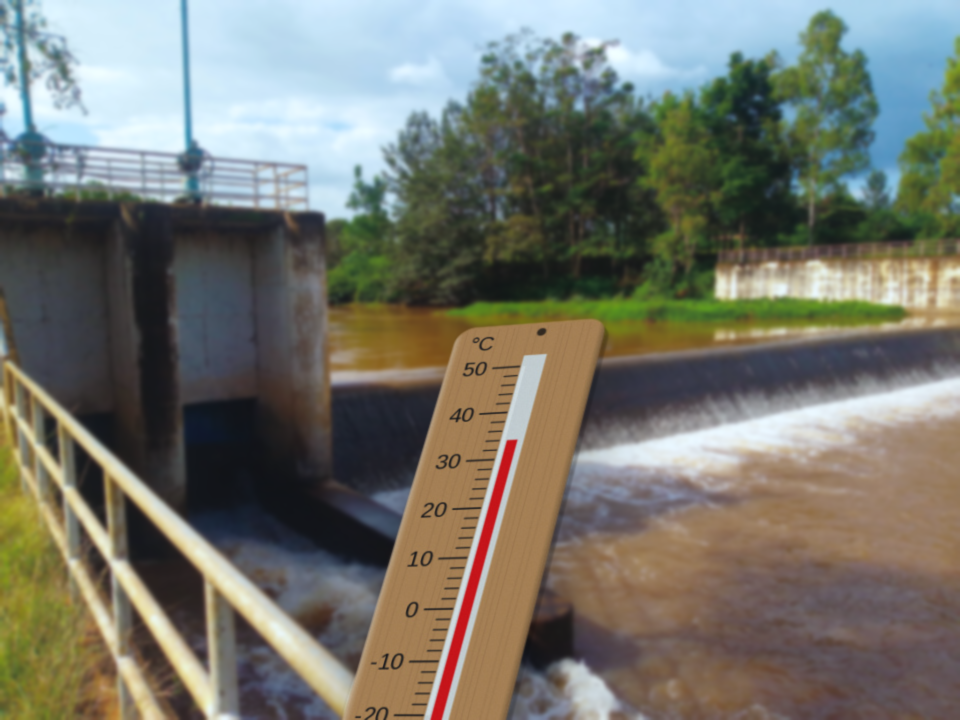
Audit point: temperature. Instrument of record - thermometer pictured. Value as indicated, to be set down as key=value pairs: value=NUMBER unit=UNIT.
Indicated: value=34 unit=°C
